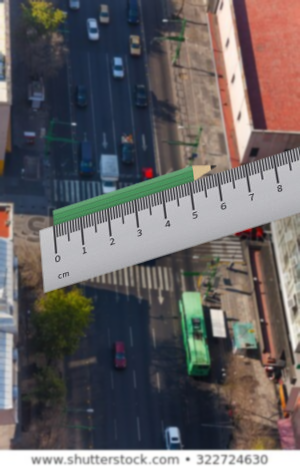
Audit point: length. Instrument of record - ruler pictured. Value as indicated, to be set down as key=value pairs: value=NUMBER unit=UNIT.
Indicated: value=6 unit=cm
